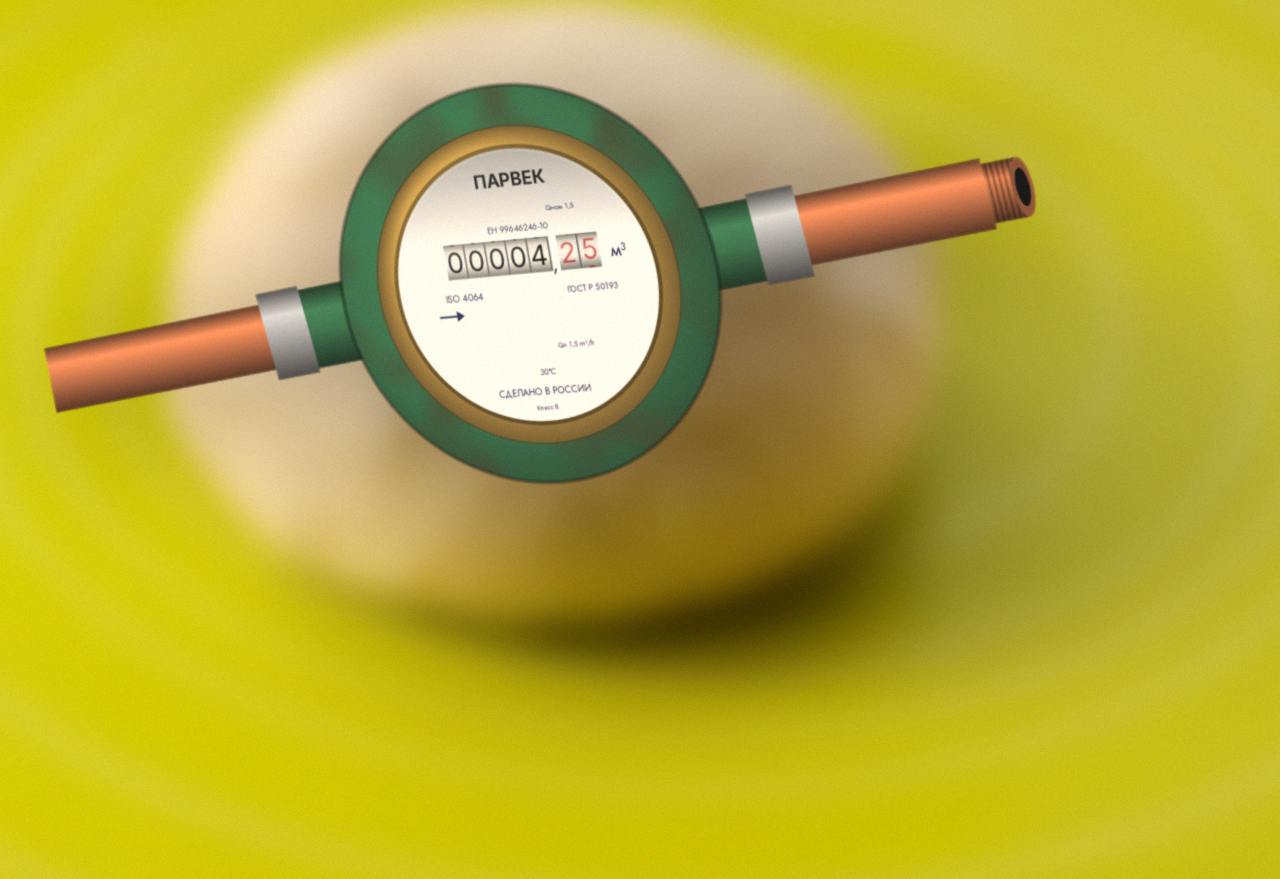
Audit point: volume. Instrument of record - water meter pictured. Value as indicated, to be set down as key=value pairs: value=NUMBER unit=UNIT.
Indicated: value=4.25 unit=m³
